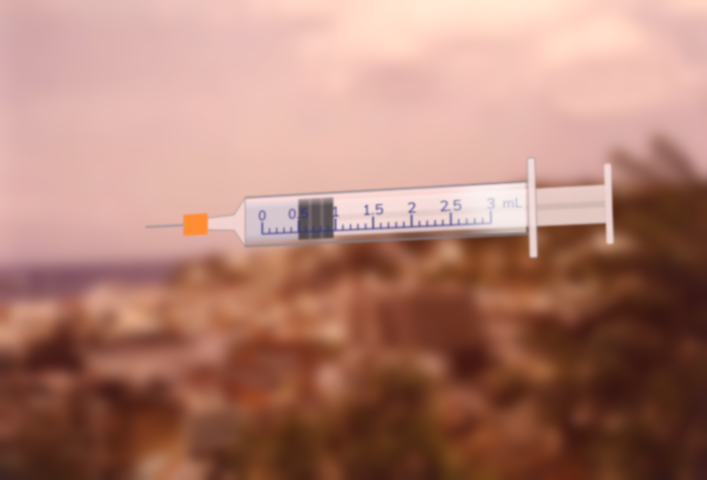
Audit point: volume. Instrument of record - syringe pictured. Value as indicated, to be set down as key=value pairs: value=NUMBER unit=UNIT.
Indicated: value=0.5 unit=mL
